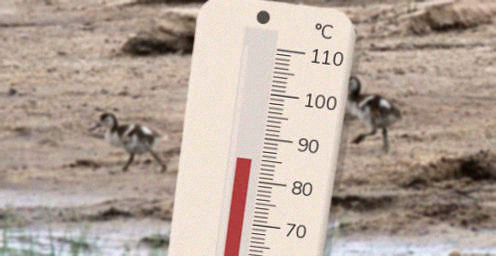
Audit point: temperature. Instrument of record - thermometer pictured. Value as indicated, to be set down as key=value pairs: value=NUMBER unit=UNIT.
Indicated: value=85 unit=°C
